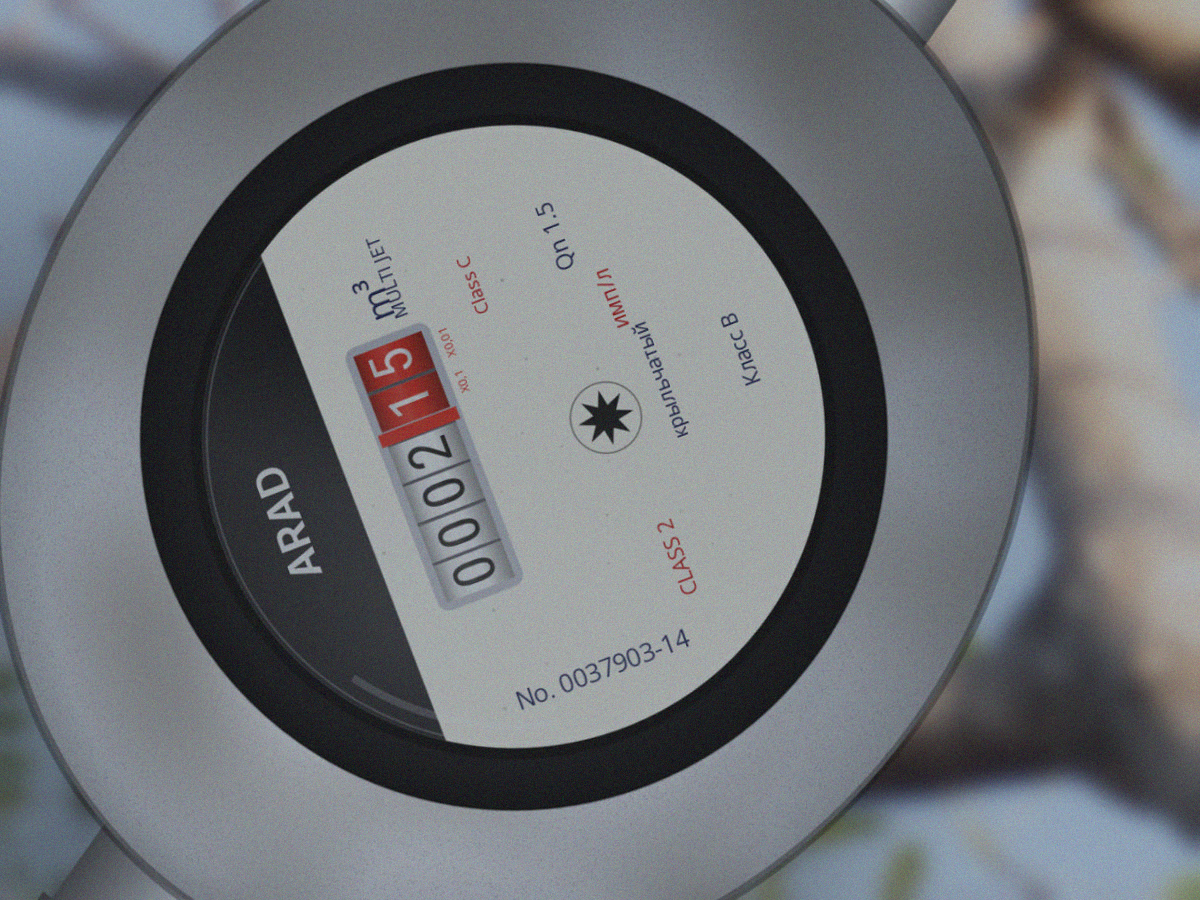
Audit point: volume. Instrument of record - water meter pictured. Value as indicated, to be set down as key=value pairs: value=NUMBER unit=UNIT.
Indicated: value=2.15 unit=m³
